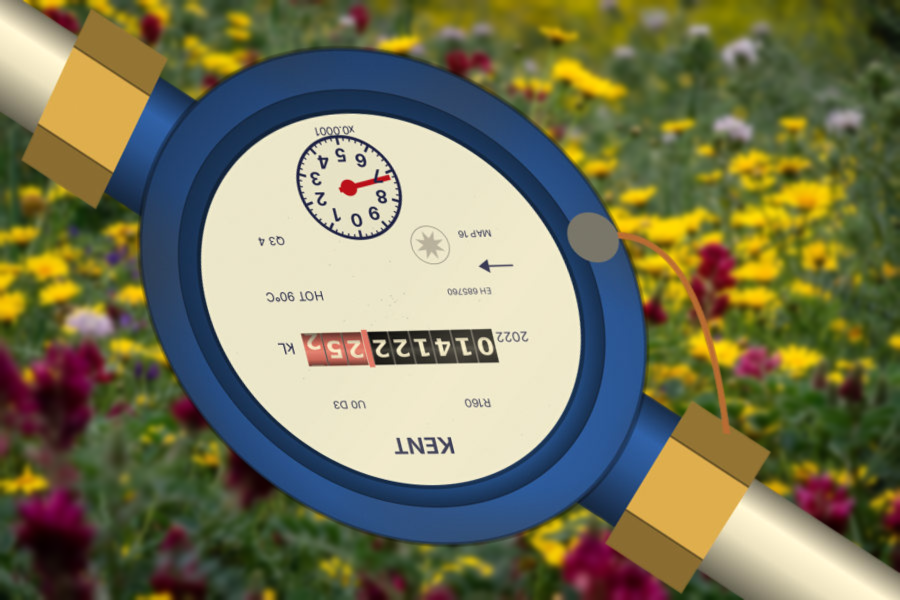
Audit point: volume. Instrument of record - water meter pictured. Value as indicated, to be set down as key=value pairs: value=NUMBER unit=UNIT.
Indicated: value=14122.2517 unit=kL
